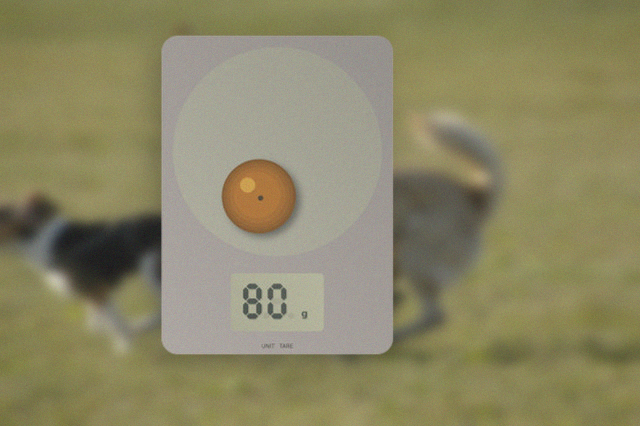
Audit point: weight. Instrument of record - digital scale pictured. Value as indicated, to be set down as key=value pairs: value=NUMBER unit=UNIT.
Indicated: value=80 unit=g
